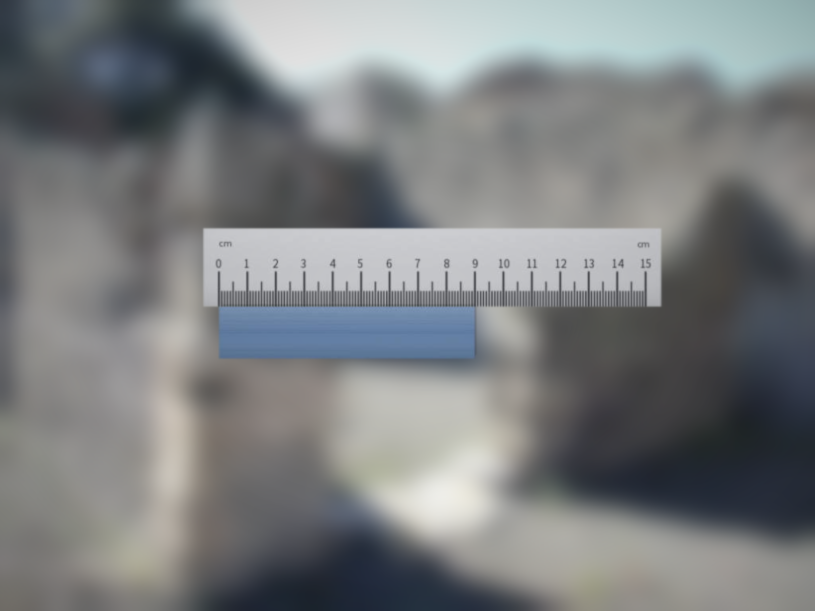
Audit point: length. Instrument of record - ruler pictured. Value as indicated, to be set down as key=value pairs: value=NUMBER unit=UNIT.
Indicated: value=9 unit=cm
